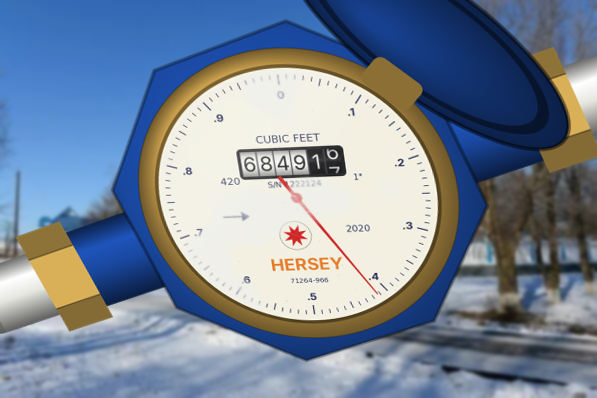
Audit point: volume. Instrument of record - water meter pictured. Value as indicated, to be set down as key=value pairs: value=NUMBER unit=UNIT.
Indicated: value=684916.41 unit=ft³
